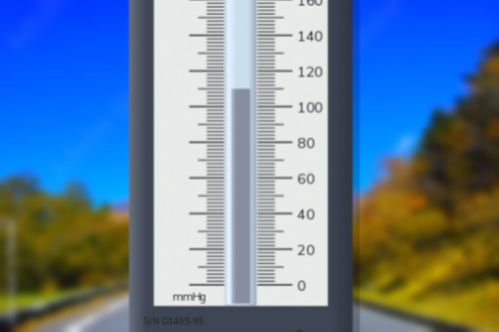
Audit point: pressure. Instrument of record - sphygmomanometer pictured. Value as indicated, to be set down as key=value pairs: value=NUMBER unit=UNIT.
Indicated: value=110 unit=mmHg
